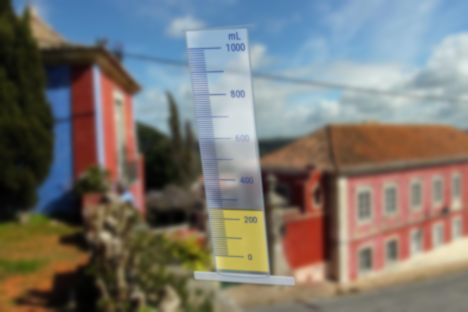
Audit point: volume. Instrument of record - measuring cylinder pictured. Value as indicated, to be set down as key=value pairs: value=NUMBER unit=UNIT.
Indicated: value=250 unit=mL
